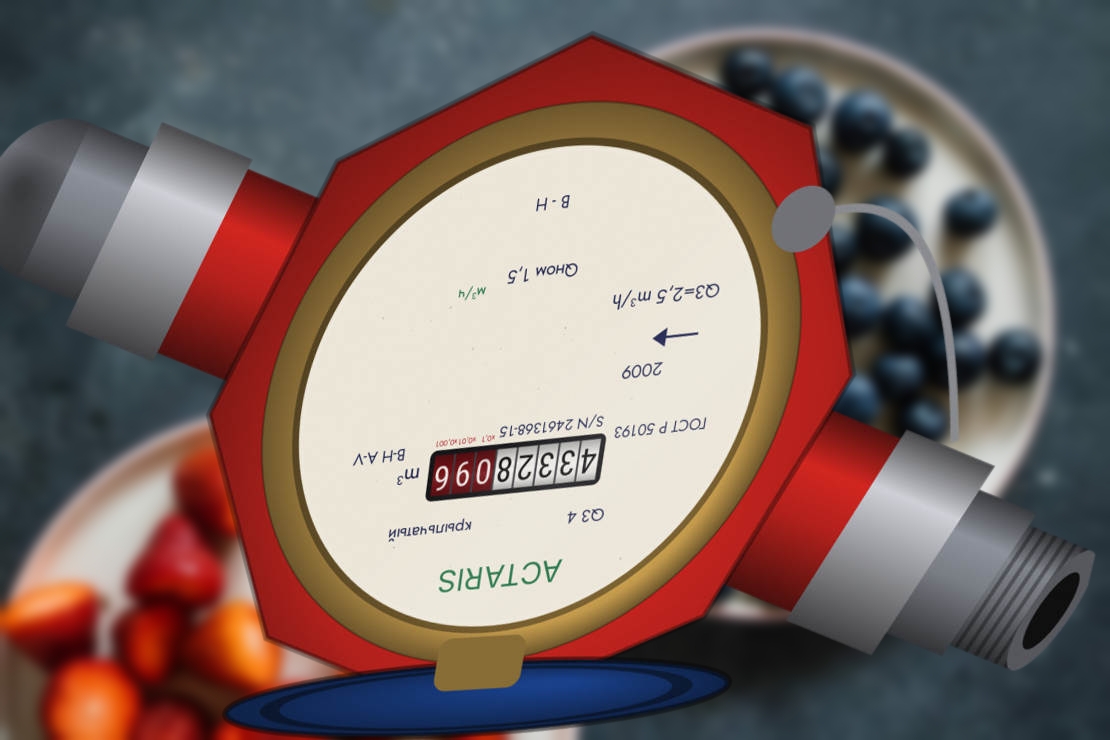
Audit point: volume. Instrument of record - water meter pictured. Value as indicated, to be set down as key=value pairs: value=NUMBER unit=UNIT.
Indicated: value=43328.096 unit=m³
